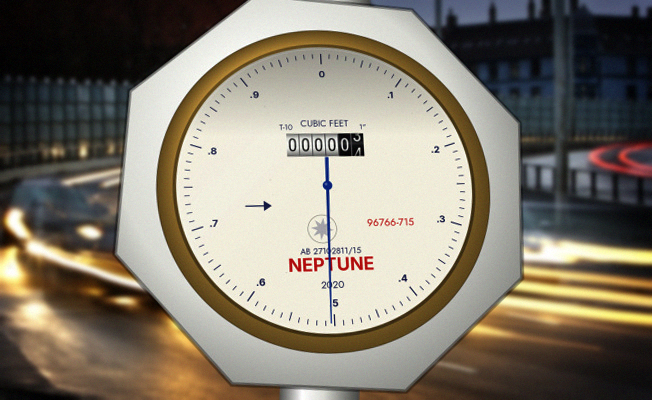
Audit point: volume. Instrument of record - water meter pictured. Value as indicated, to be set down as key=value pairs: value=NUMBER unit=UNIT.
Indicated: value=3.50 unit=ft³
